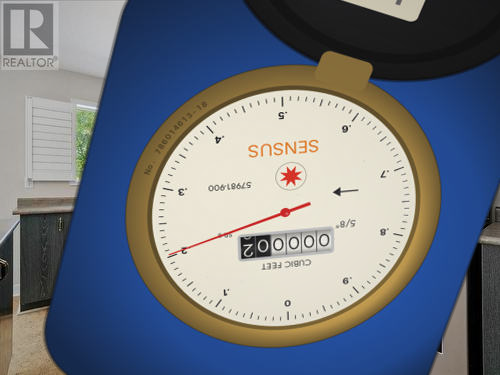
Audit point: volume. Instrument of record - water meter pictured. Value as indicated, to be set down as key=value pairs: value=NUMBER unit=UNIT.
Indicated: value=2.20 unit=ft³
